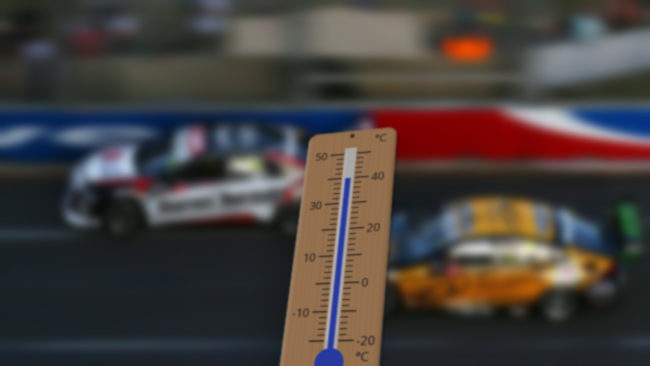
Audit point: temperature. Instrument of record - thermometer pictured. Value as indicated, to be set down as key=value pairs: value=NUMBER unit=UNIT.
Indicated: value=40 unit=°C
